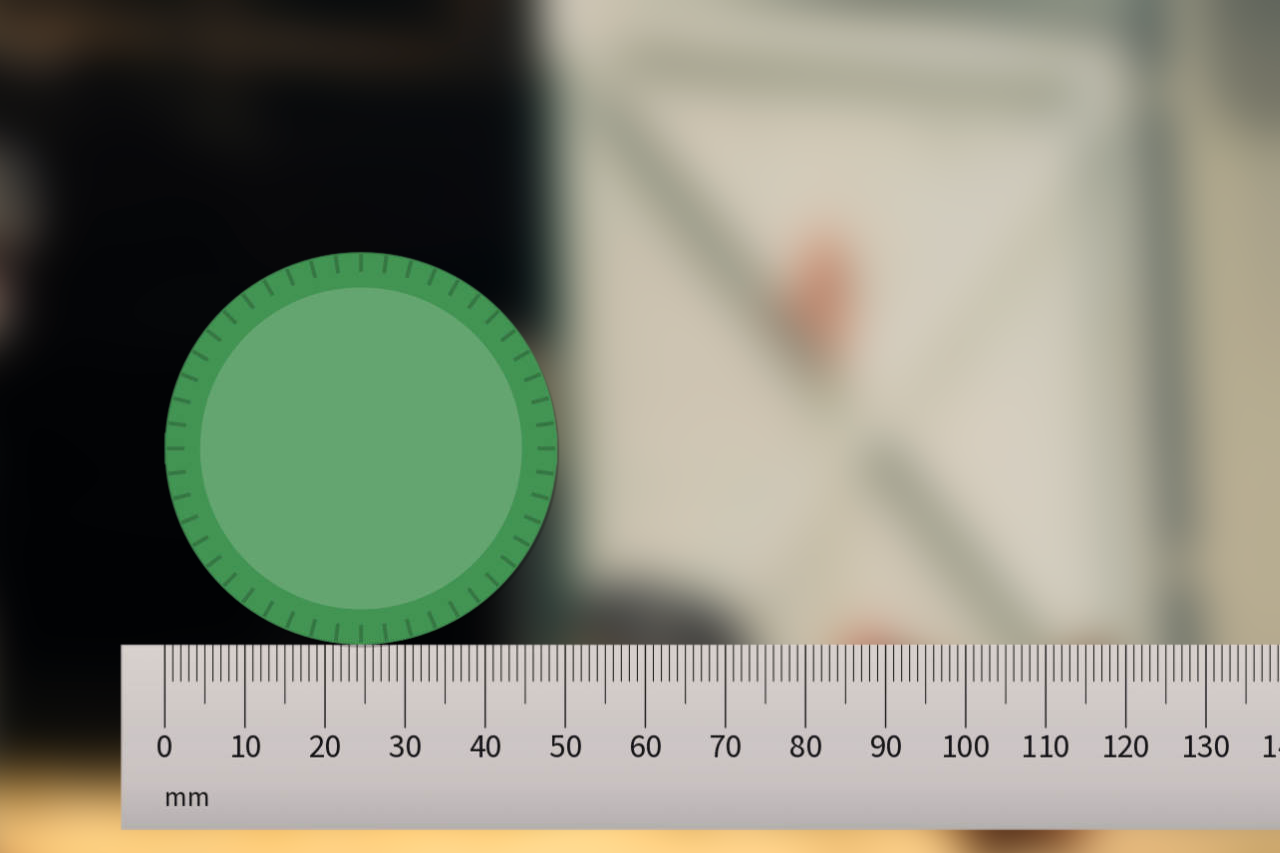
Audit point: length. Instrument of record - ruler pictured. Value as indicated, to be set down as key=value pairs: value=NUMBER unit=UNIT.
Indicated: value=49 unit=mm
